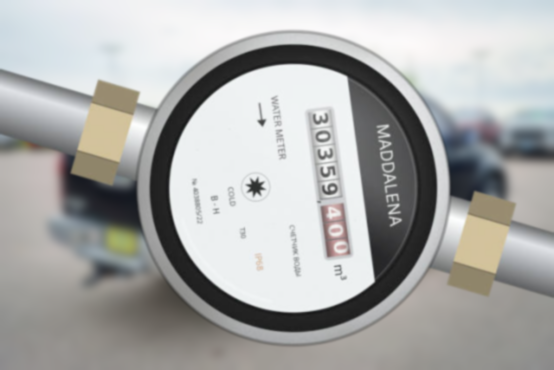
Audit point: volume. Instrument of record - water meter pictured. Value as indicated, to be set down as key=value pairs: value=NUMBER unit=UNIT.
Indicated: value=30359.400 unit=m³
